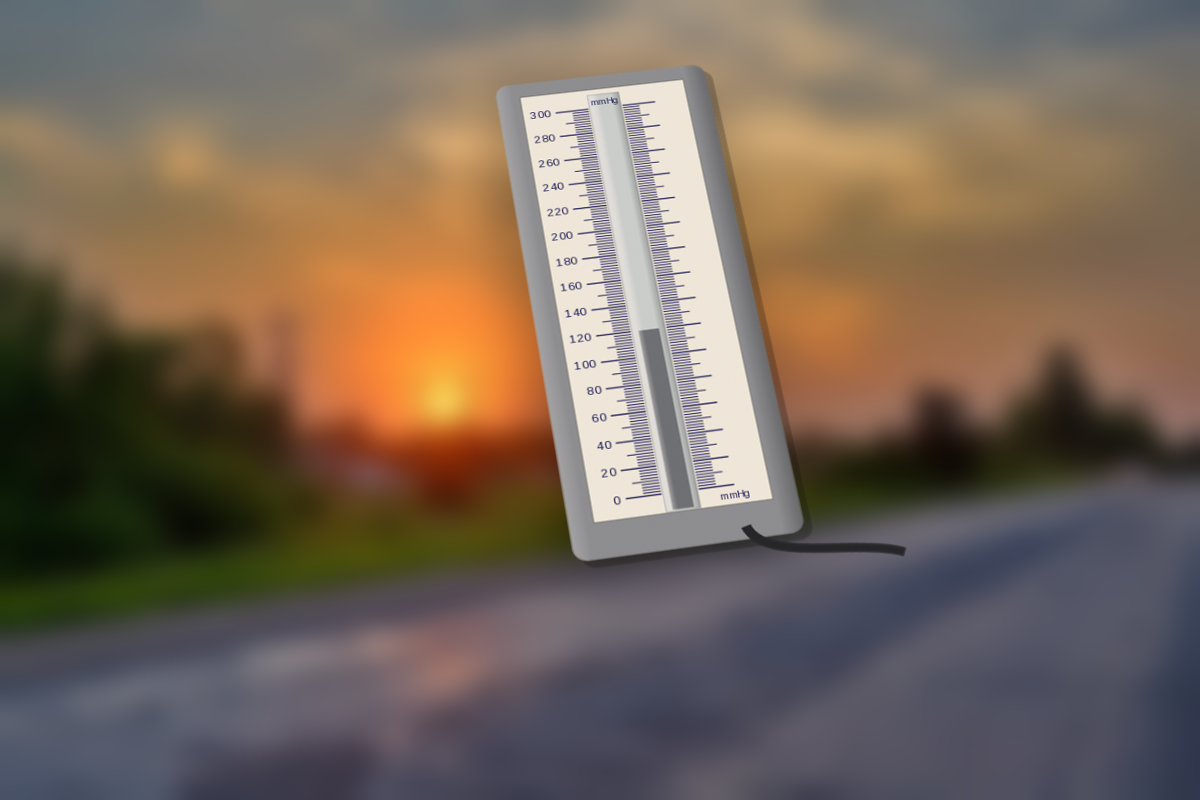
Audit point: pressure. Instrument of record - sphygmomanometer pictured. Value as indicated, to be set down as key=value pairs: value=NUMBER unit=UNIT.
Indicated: value=120 unit=mmHg
